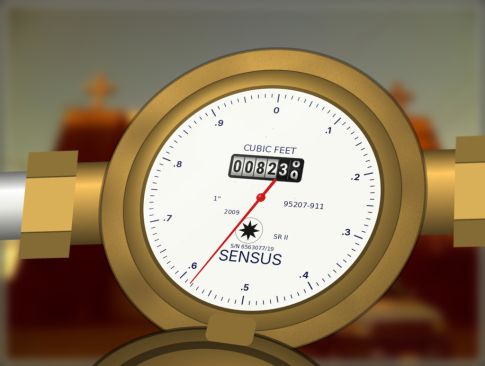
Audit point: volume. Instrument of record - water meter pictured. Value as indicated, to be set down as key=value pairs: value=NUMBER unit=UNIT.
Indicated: value=8238.58 unit=ft³
